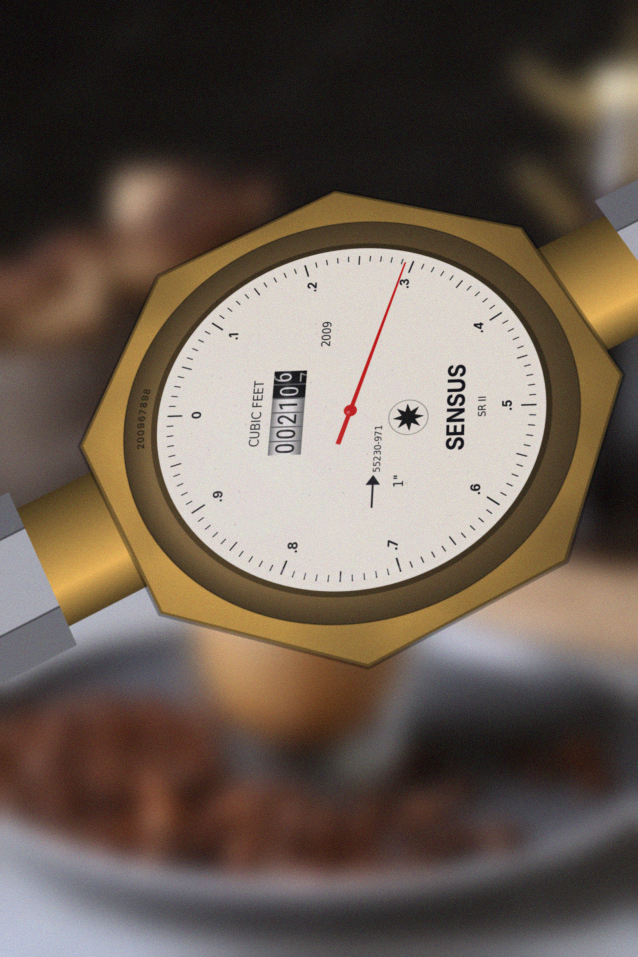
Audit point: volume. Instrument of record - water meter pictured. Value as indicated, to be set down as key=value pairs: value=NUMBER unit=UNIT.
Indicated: value=2106.29 unit=ft³
